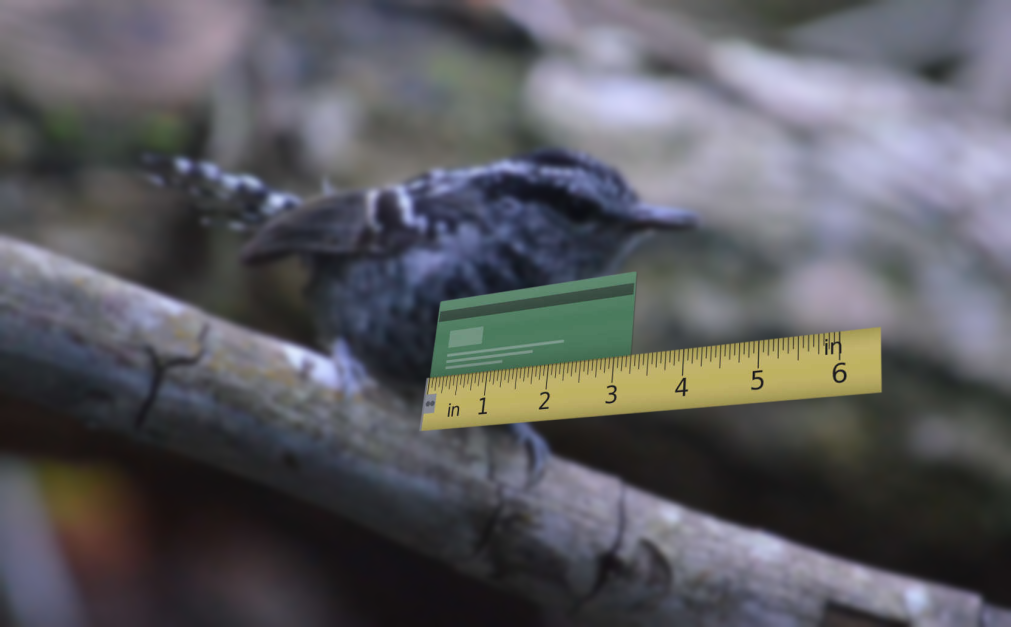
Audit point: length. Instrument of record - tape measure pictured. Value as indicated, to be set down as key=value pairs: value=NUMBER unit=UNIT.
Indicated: value=3.25 unit=in
